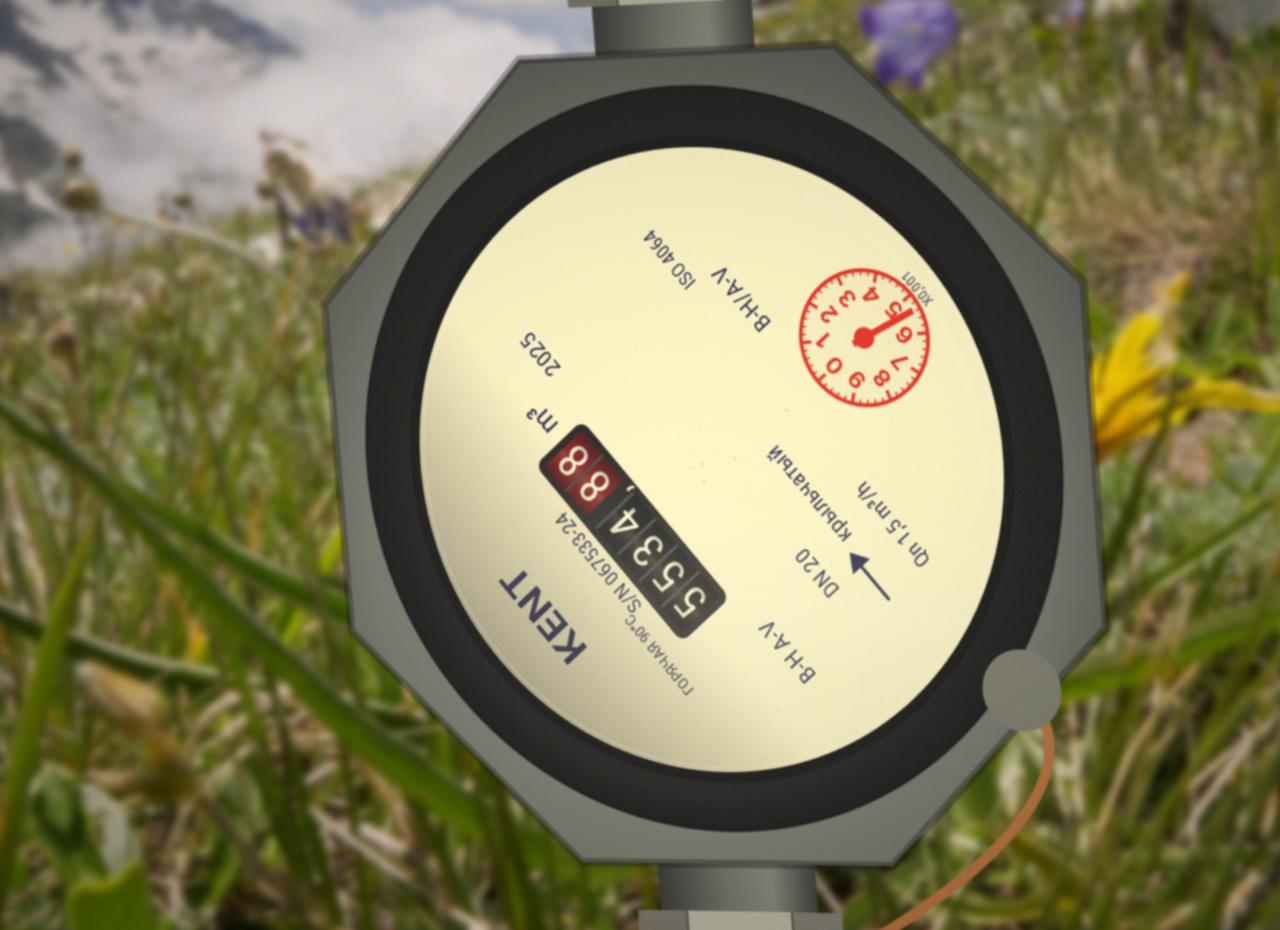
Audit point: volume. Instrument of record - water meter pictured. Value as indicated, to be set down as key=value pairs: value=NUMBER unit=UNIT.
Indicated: value=5534.885 unit=m³
